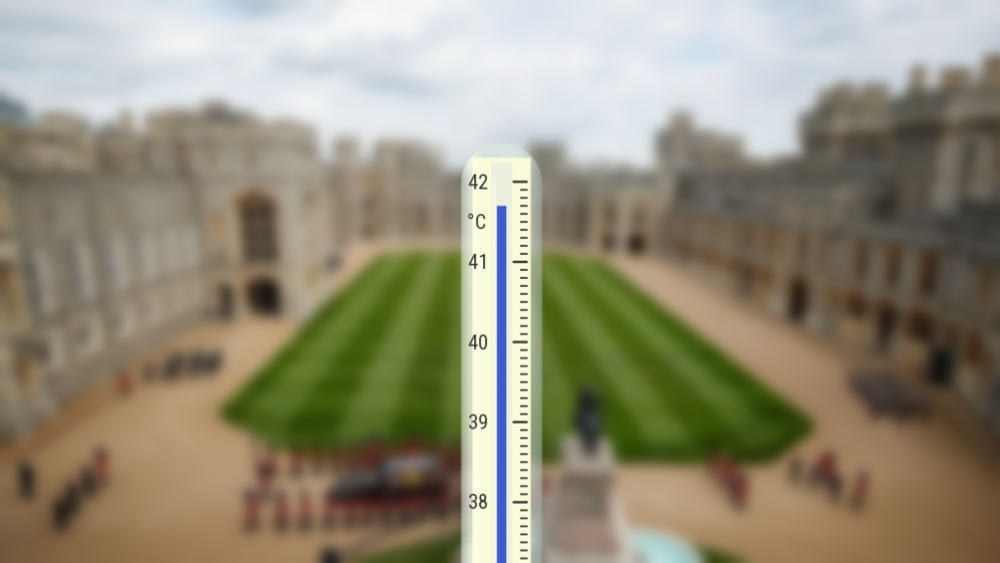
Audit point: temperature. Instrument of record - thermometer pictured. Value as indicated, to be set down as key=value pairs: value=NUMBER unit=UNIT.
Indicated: value=41.7 unit=°C
